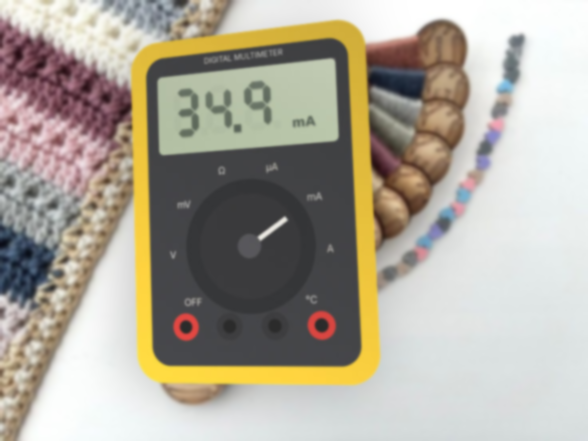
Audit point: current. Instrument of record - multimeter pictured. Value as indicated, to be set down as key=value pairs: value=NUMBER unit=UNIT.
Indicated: value=34.9 unit=mA
